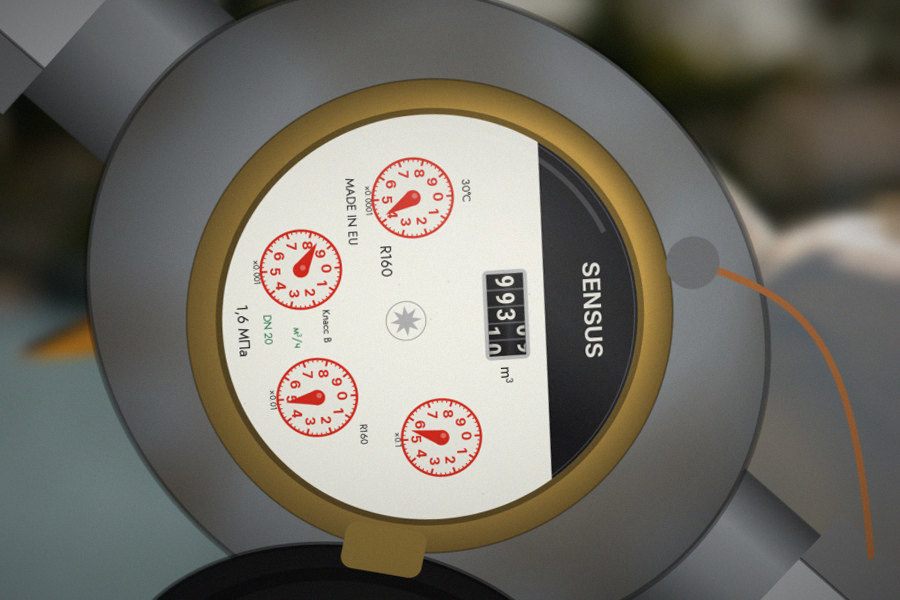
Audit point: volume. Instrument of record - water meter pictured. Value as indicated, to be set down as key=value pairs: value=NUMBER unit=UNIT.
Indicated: value=99309.5484 unit=m³
